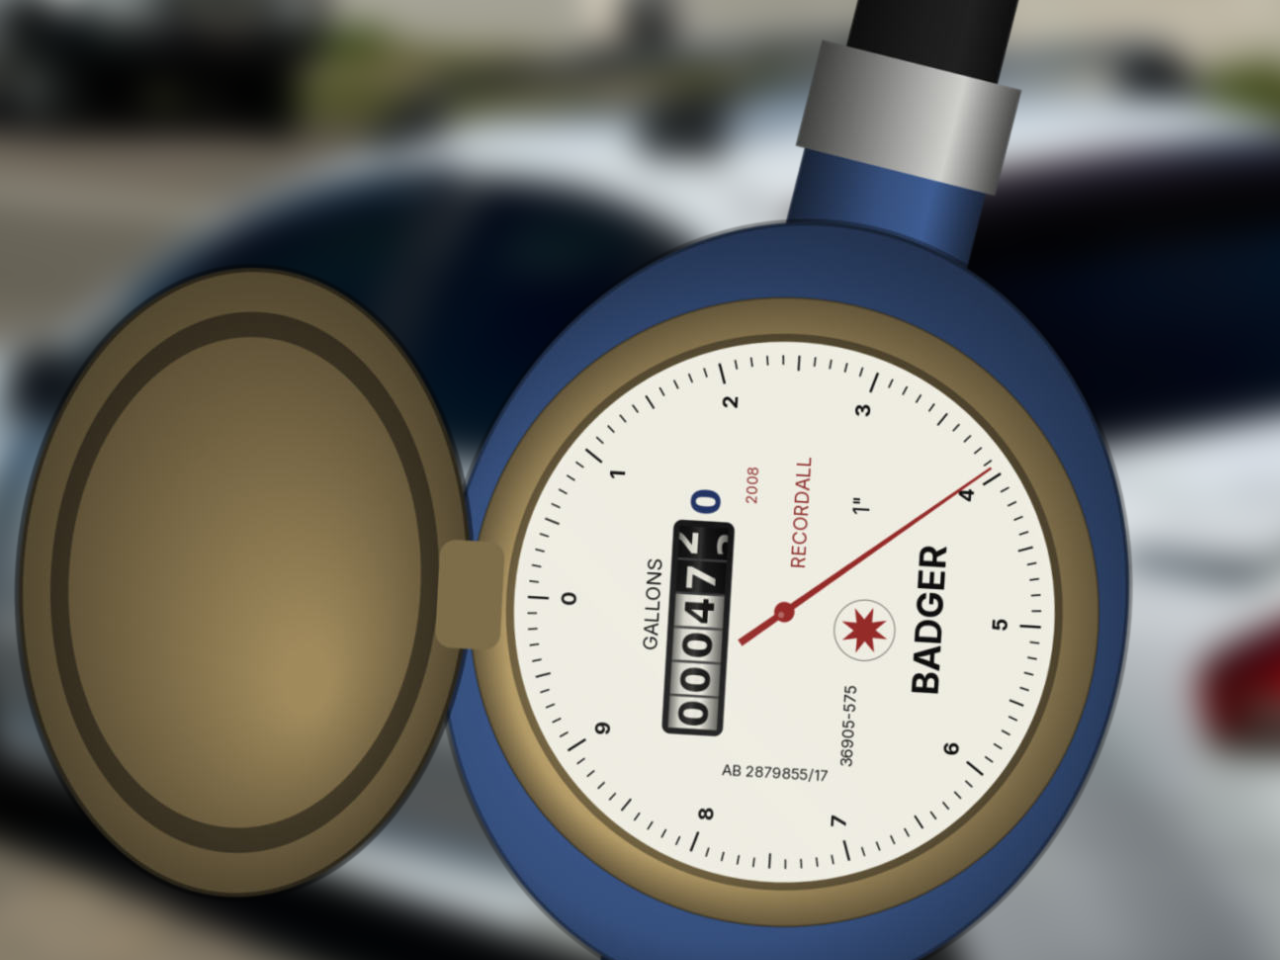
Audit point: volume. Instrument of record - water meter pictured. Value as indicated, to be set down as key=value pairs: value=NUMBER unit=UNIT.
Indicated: value=4723.9 unit=gal
